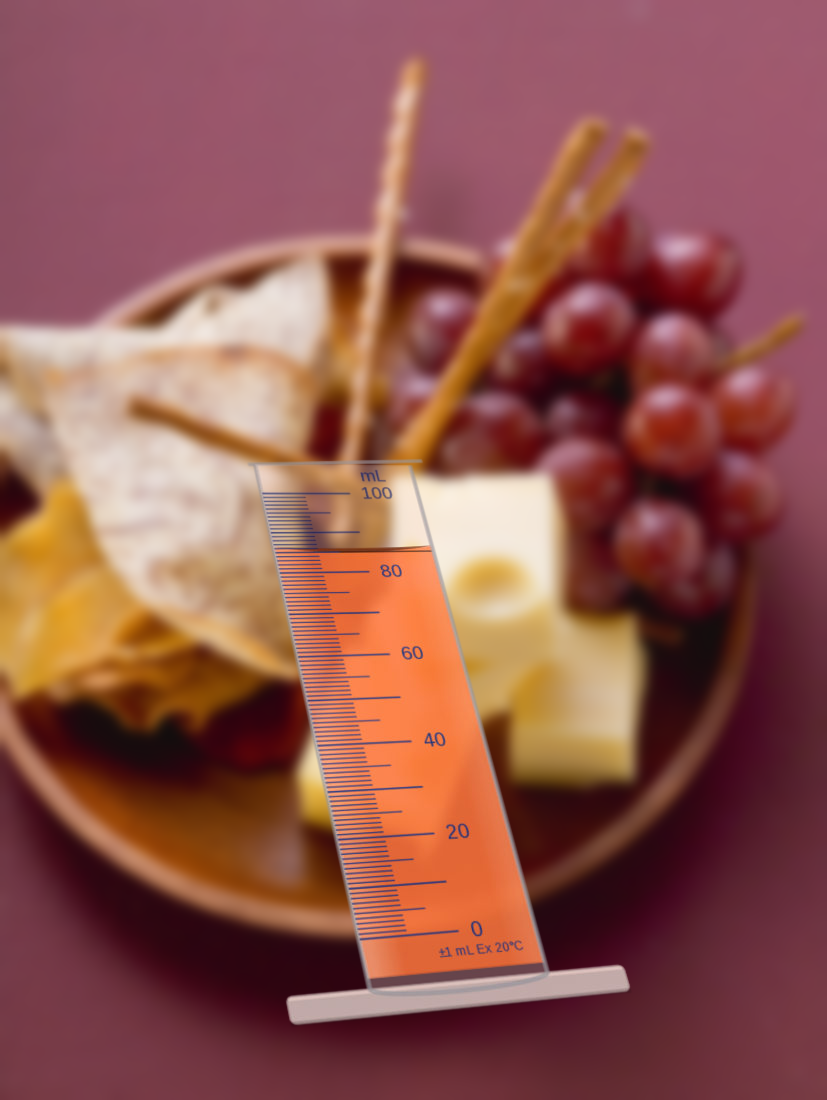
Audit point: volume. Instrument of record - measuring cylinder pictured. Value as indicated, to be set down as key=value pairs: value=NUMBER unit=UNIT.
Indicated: value=85 unit=mL
